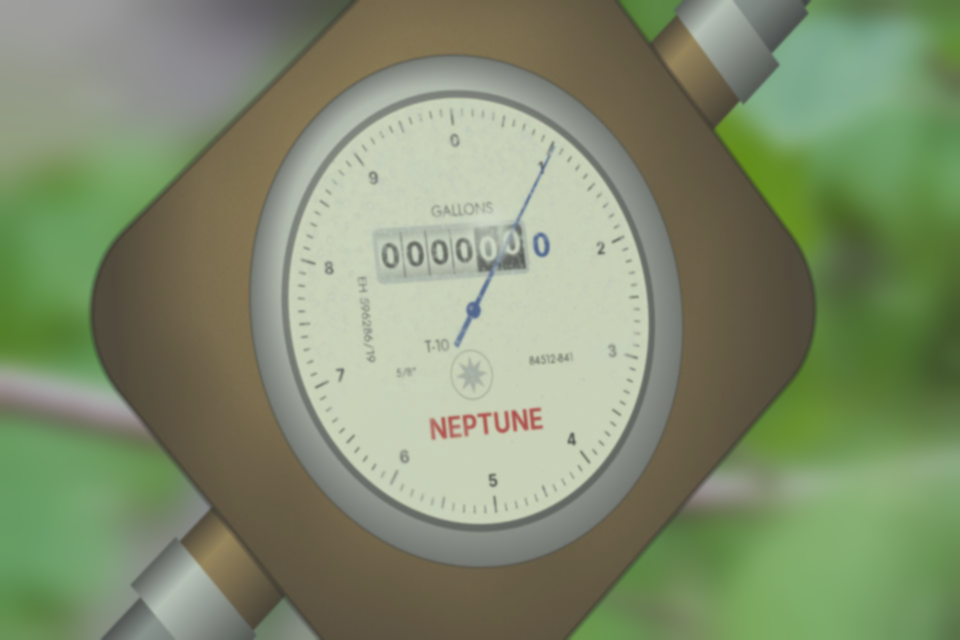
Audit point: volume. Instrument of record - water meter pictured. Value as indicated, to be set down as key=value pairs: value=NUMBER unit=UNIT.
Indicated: value=1.0 unit=gal
